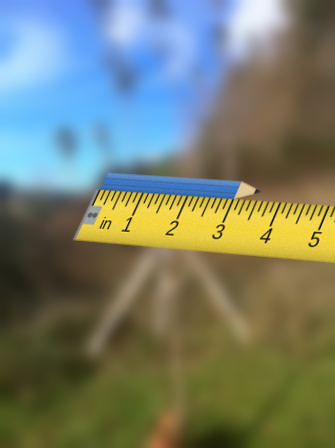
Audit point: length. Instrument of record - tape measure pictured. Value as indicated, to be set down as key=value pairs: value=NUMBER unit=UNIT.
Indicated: value=3.5 unit=in
